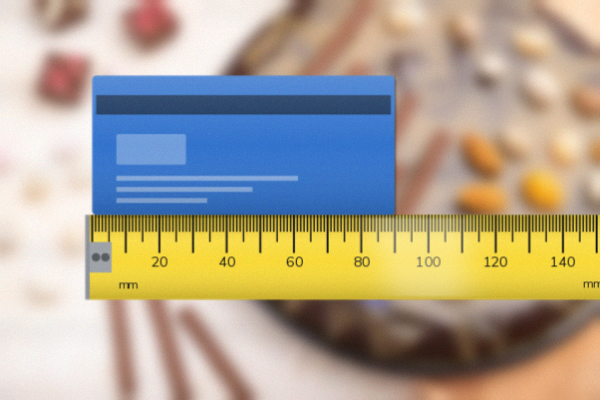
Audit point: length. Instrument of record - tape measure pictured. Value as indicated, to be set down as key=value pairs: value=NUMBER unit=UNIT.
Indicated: value=90 unit=mm
